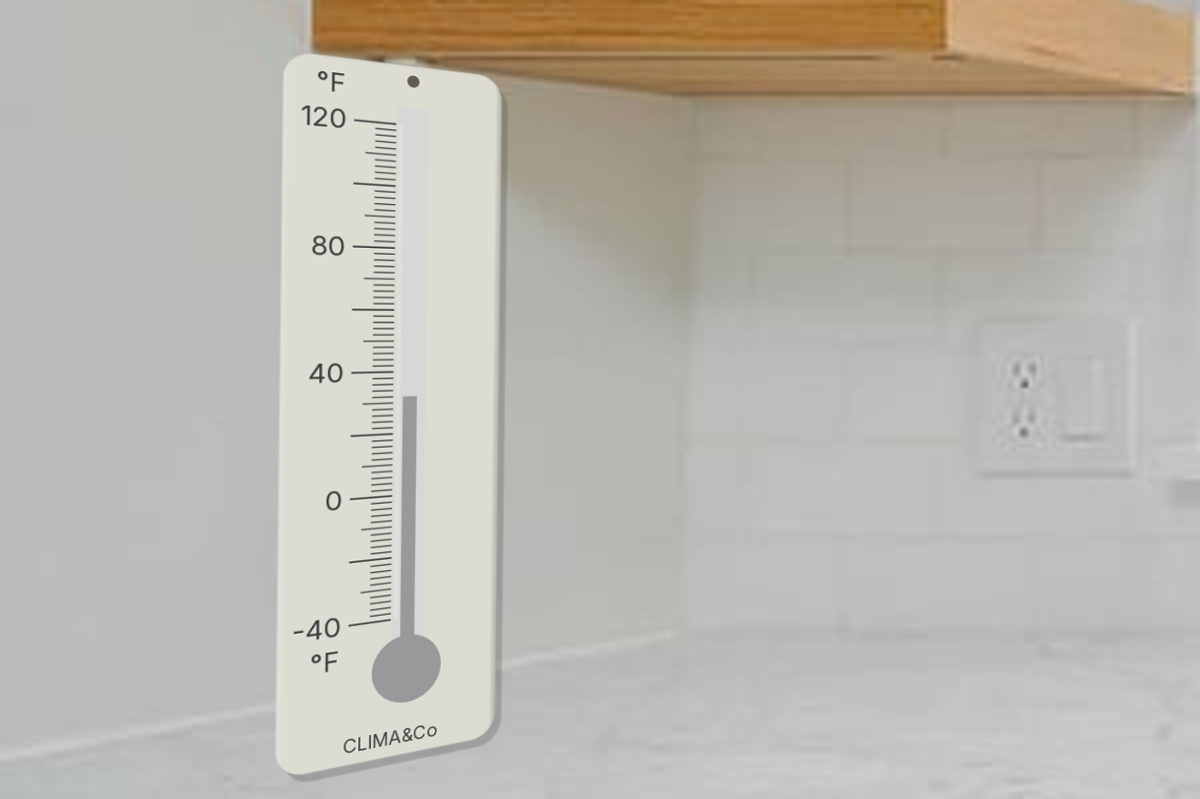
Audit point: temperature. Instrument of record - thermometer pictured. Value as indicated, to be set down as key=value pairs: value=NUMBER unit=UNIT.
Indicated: value=32 unit=°F
